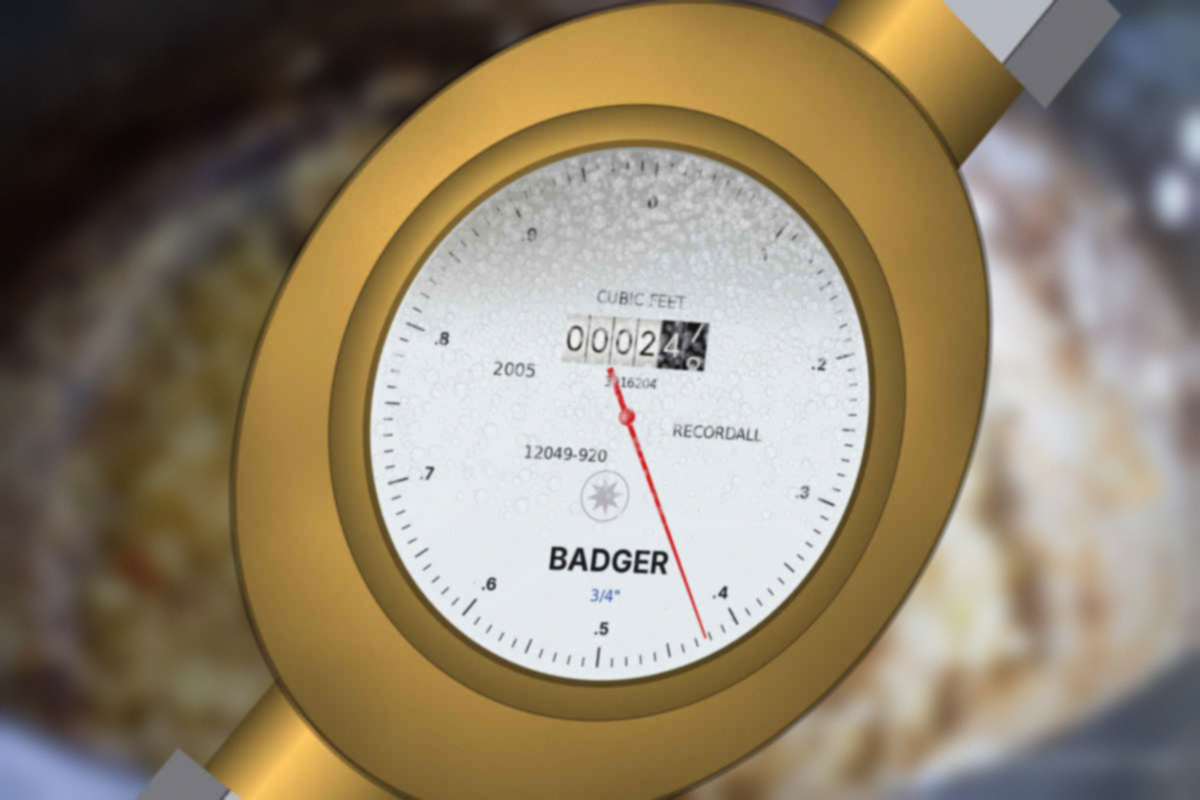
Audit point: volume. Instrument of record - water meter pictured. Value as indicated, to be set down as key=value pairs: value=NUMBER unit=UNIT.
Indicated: value=247.42 unit=ft³
